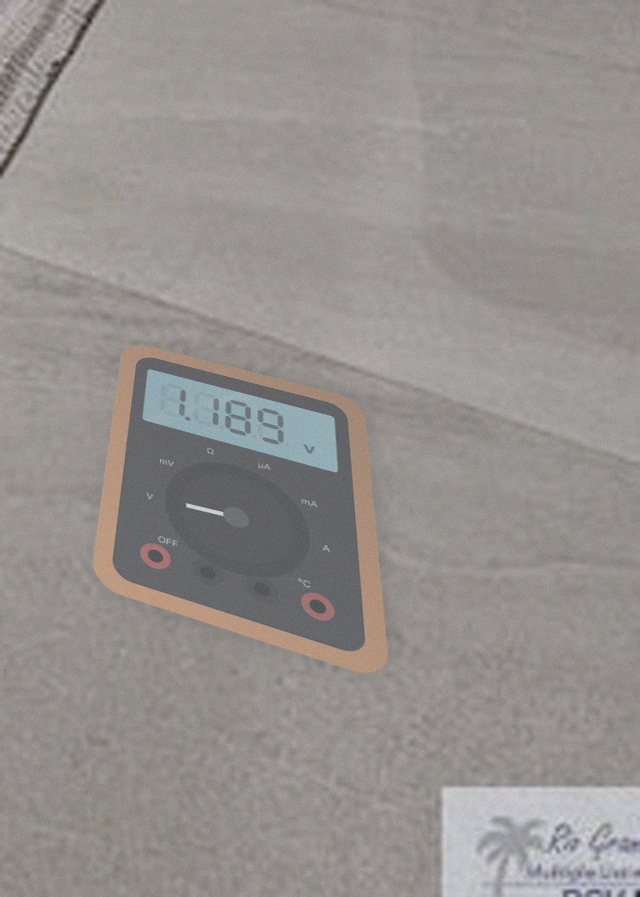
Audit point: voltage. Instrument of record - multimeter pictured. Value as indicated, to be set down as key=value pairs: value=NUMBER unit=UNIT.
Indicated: value=1.189 unit=V
